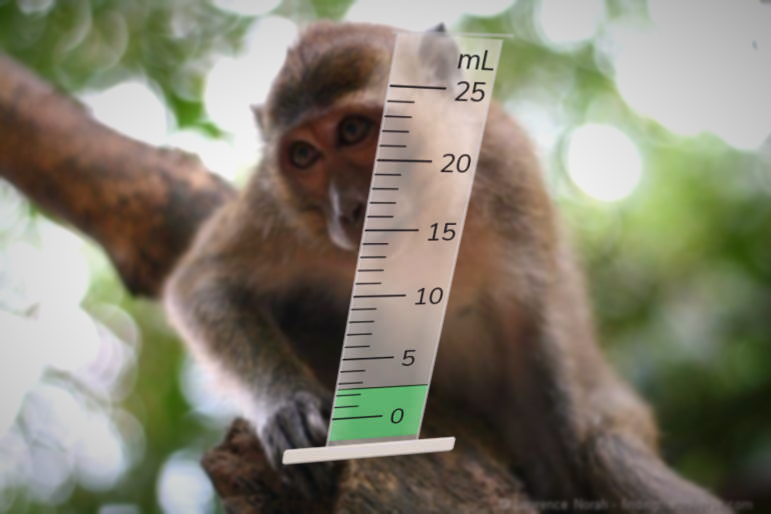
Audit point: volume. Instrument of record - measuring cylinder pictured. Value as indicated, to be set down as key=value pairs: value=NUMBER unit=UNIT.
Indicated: value=2.5 unit=mL
